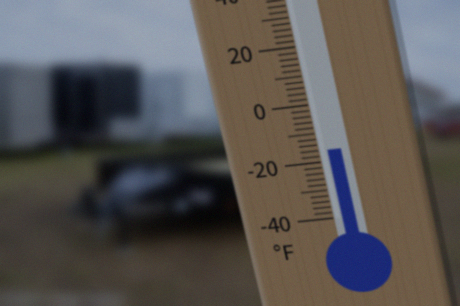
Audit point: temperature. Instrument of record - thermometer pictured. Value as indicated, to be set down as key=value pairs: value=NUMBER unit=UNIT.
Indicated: value=-16 unit=°F
